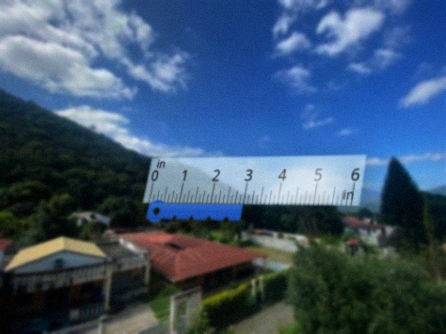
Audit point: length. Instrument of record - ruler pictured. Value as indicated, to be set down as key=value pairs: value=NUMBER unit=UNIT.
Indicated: value=3 unit=in
